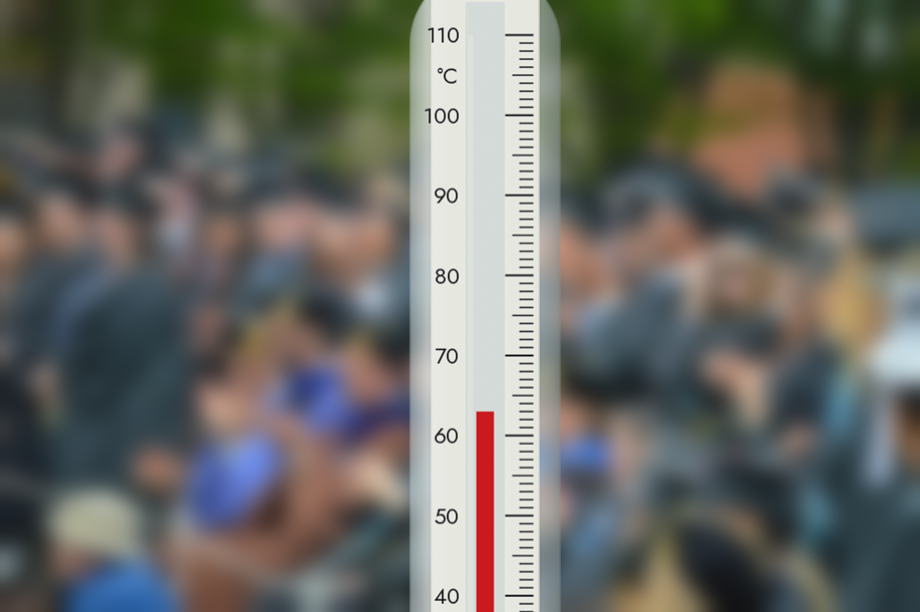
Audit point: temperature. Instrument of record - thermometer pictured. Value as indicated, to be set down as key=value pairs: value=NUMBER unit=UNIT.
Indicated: value=63 unit=°C
